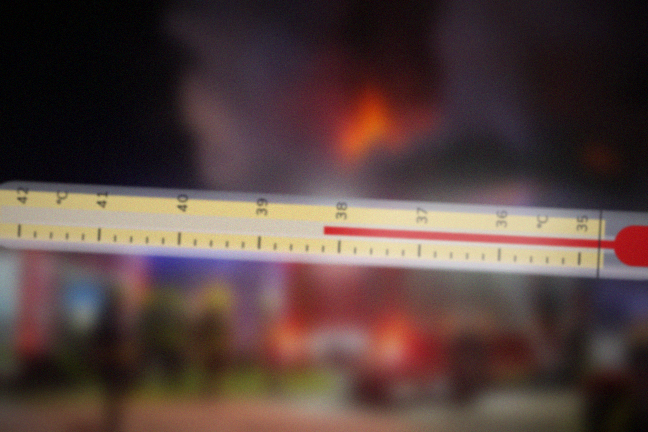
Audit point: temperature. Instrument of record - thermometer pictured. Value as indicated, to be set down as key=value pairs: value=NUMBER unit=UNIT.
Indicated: value=38.2 unit=°C
